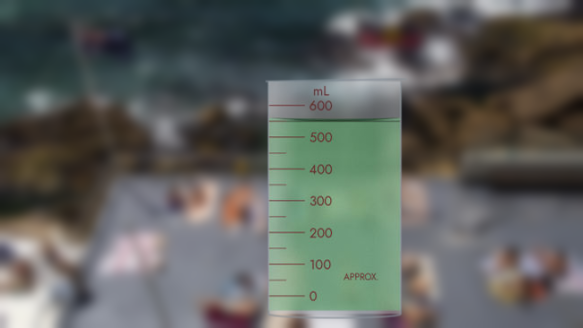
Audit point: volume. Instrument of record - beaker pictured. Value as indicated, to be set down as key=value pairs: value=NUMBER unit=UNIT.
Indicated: value=550 unit=mL
